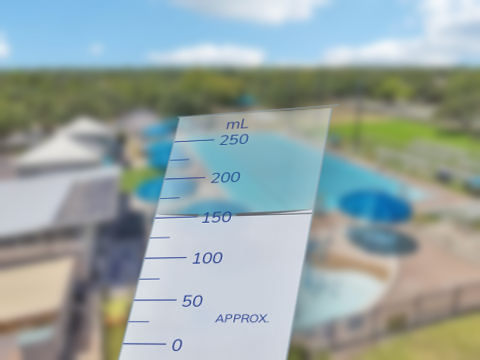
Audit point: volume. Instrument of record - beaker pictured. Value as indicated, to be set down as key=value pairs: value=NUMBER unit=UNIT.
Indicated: value=150 unit=mL
